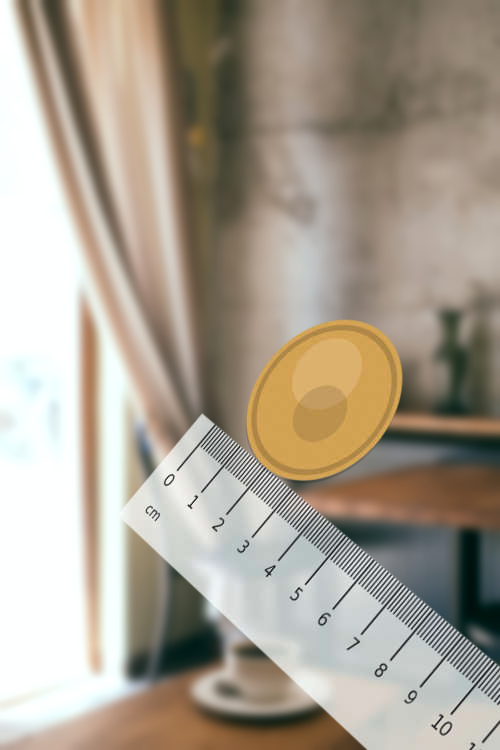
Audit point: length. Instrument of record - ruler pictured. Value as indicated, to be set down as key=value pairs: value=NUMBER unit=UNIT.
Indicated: value=4 unit=cm
